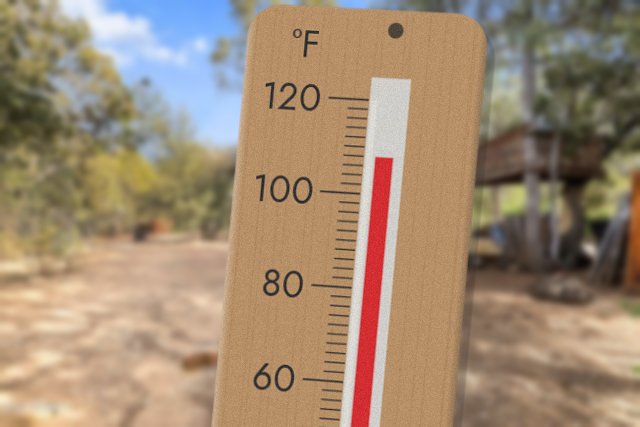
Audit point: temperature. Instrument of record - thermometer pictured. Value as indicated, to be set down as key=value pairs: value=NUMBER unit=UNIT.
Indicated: value=108 unit=°F
